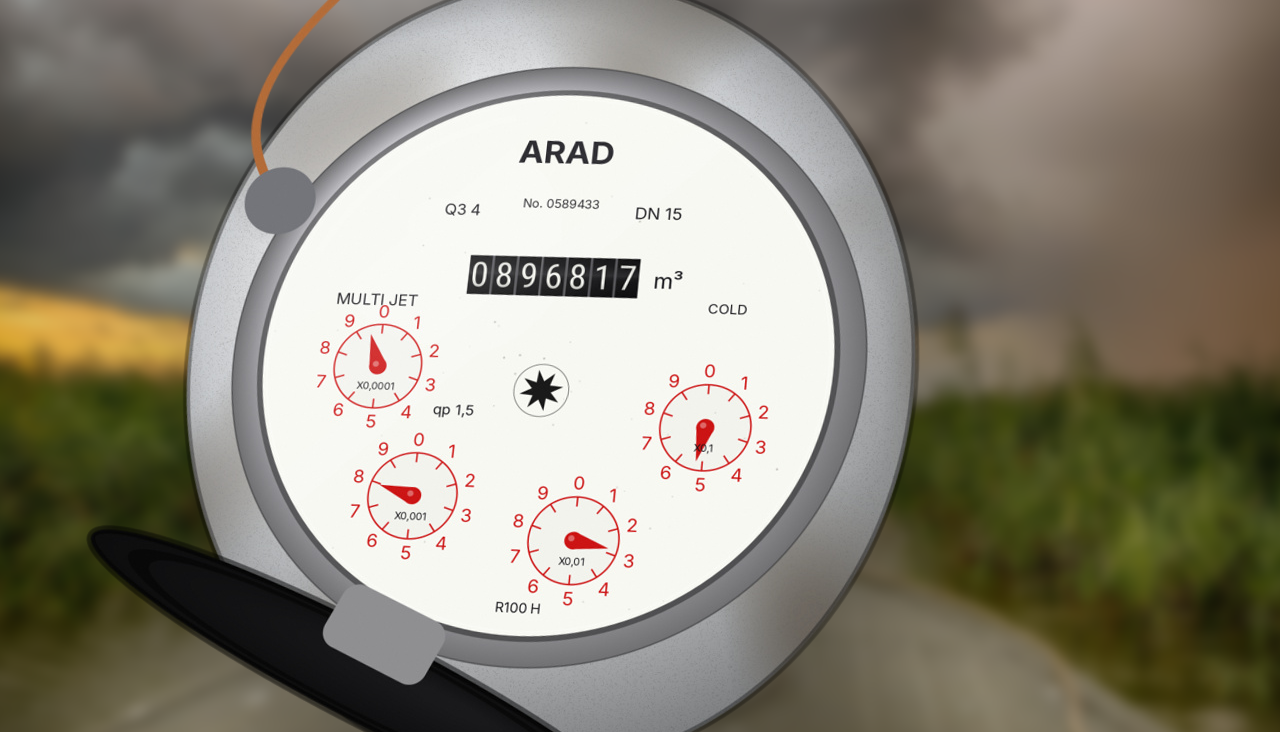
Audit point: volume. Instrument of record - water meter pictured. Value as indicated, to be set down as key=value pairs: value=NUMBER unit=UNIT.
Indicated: value=896817.5279 unit=m³
